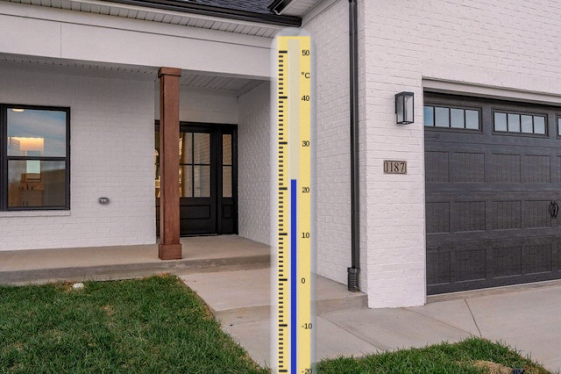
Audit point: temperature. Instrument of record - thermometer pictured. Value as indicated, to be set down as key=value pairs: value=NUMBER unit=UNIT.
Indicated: value=22 unit=°C
